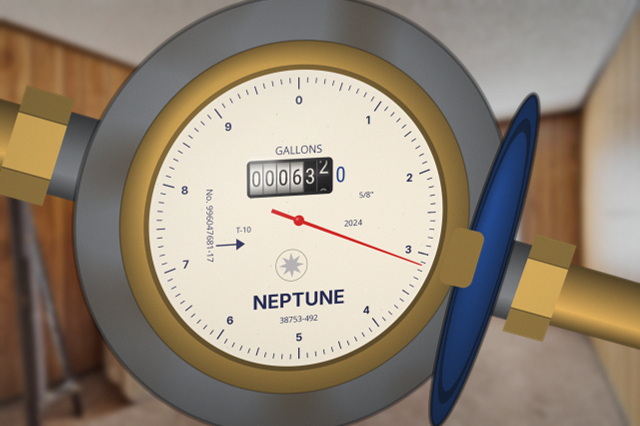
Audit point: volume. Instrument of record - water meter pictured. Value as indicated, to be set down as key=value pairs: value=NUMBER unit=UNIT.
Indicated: value=6323.1 unit=gal
